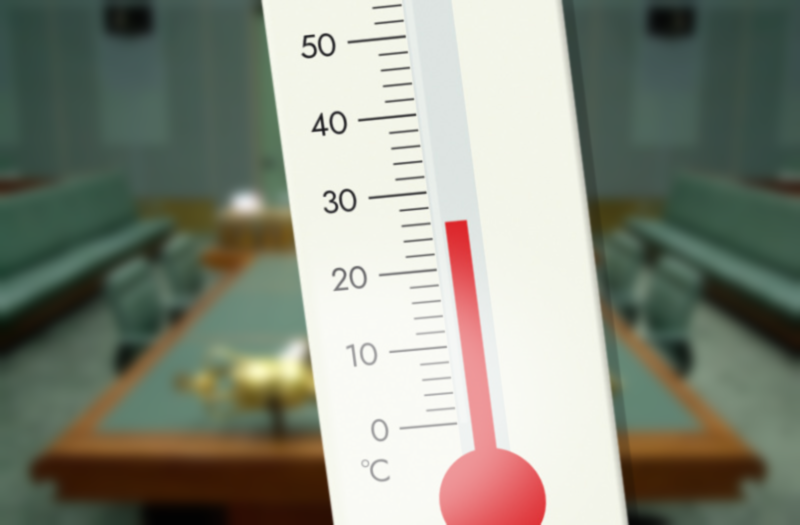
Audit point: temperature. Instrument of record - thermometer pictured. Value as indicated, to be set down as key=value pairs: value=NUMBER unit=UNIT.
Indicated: value=26 unit=°C
